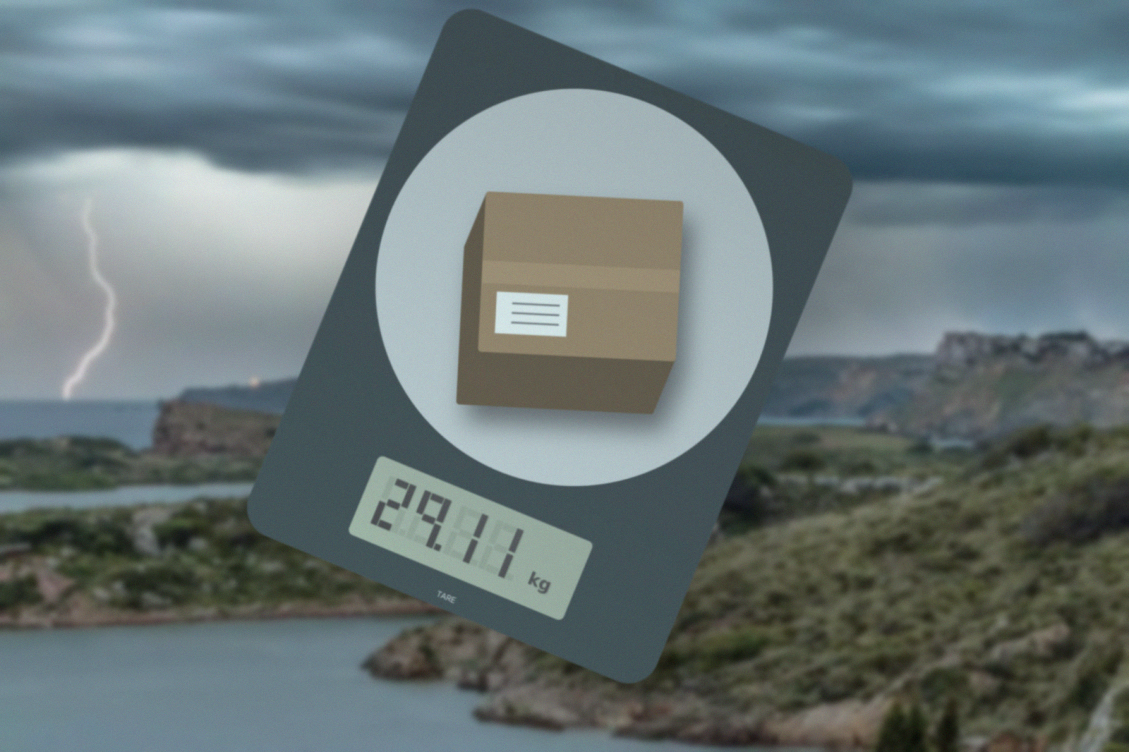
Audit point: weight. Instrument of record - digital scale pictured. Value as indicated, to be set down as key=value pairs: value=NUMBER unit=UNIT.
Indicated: value=29.11 unit=kg
